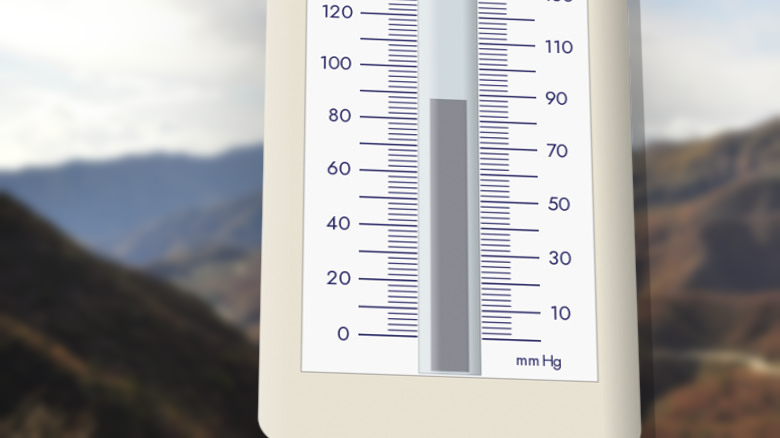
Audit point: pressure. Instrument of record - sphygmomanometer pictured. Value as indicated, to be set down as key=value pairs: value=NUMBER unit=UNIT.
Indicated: value=88 unit=mmHg
